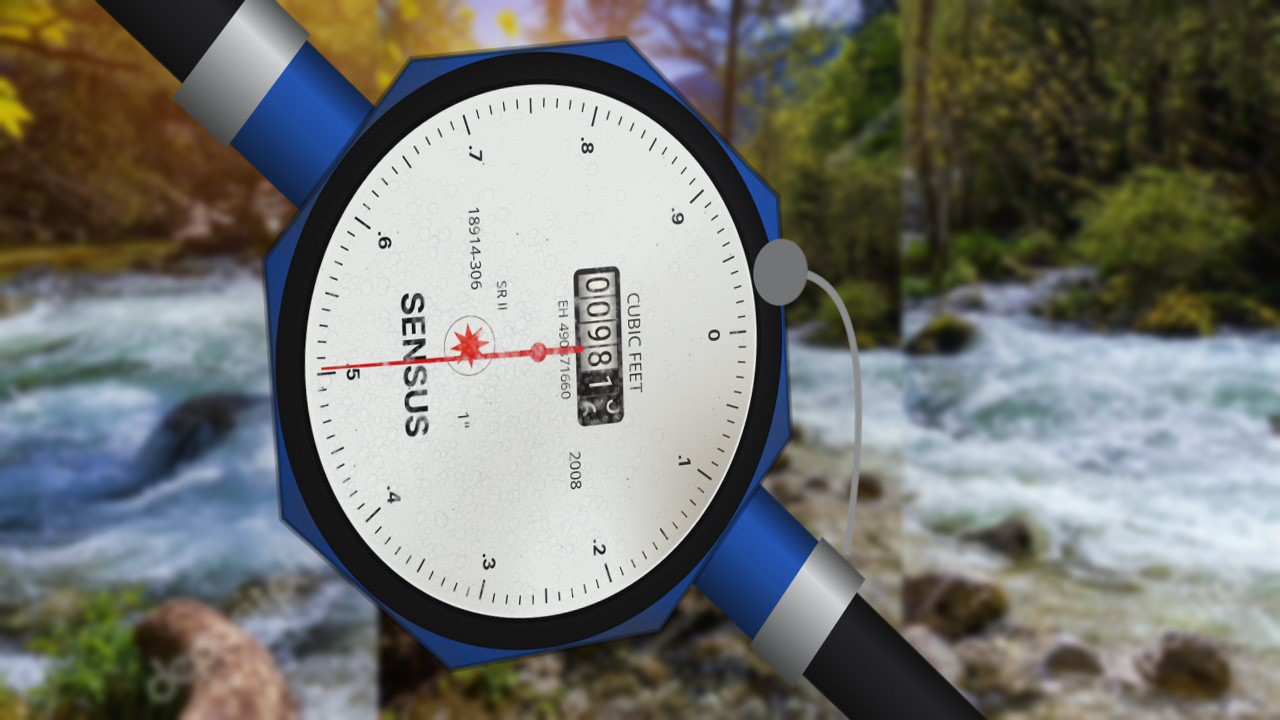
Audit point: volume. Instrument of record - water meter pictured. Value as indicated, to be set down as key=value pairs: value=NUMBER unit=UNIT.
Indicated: value=9815.50 unit=ft³
